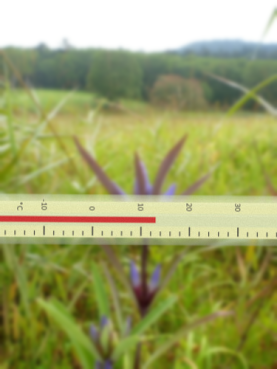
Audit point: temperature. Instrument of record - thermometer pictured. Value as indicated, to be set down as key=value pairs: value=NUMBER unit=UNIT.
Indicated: value=13 unit=°C
